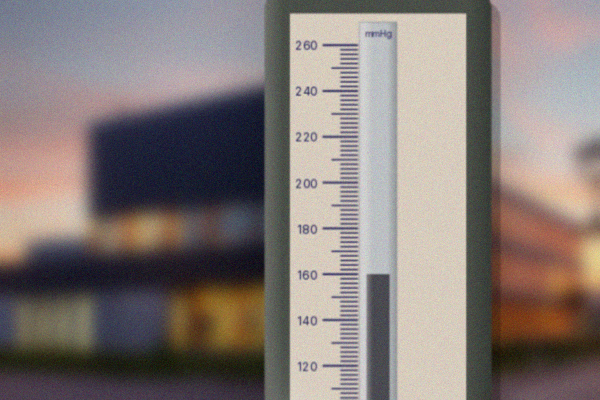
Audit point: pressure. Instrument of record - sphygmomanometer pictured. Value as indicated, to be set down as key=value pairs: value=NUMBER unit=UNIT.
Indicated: value=160 unit=mmHg
